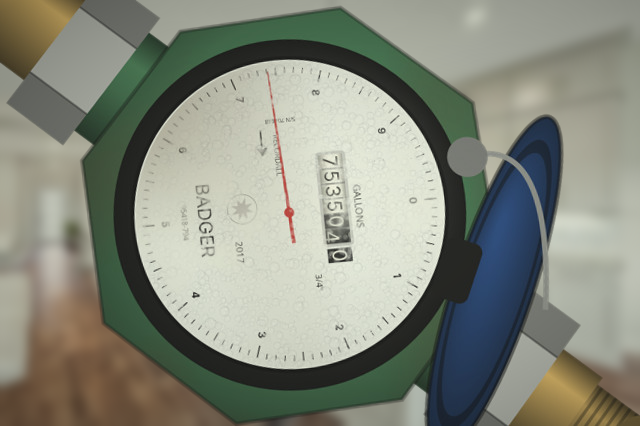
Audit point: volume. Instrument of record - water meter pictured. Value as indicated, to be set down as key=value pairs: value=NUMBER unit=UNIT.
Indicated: value=7535037.4 unit=gal
